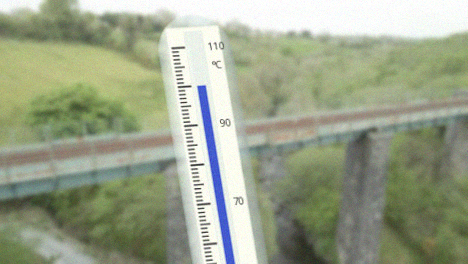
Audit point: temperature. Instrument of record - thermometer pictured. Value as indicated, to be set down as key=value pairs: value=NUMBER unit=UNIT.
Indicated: value=100 unit=°C
